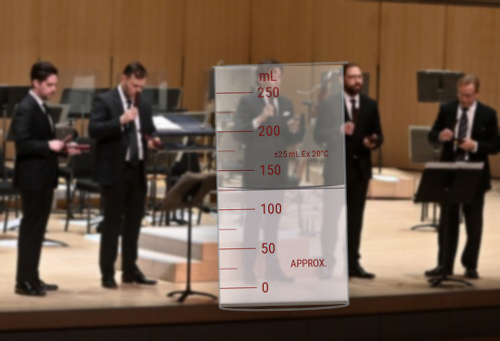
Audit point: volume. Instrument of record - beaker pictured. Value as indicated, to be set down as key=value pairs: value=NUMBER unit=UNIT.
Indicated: value=125 unit=mL
